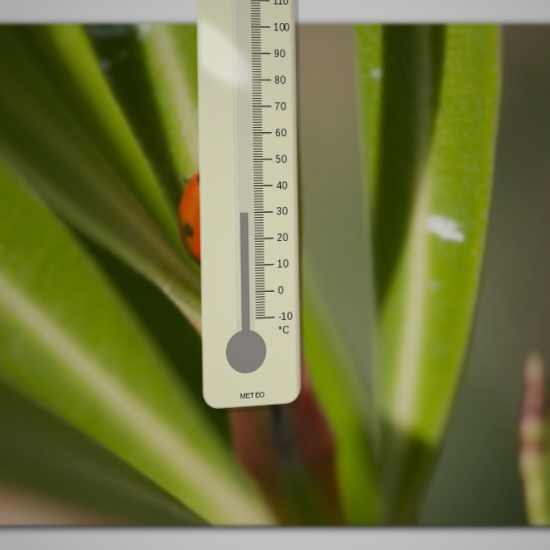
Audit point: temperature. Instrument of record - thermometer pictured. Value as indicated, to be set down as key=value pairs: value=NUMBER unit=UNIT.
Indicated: value=30 unit=°C
